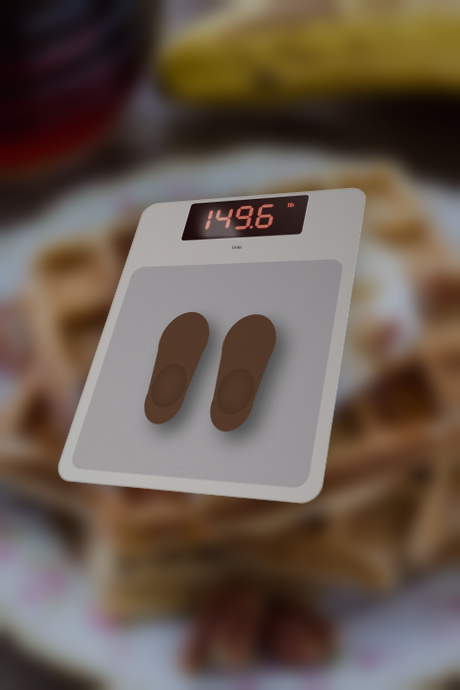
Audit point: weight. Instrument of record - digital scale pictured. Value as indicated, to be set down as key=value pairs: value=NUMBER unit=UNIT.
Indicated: value=149.6 unit=lb
